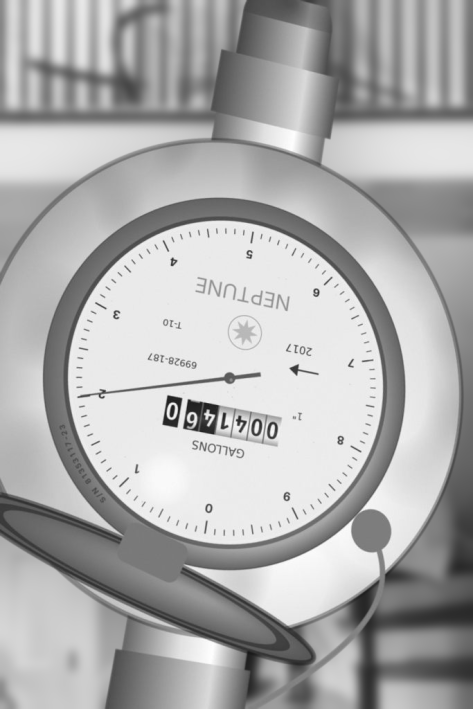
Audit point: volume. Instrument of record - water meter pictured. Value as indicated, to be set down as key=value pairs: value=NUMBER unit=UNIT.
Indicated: value=41462.0 unit=gal
